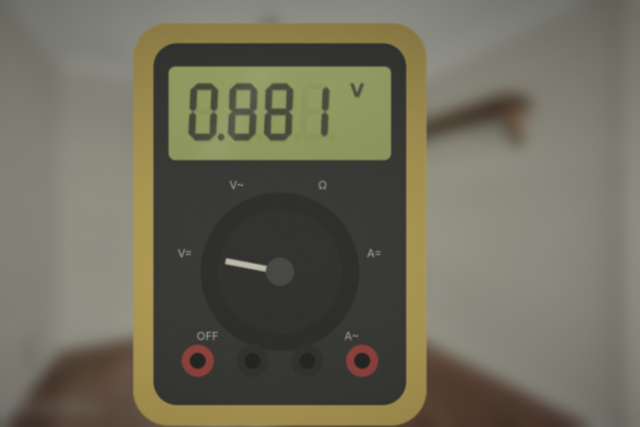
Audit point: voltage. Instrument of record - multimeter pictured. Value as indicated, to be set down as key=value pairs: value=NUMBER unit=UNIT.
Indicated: value=0.881 unit=V
